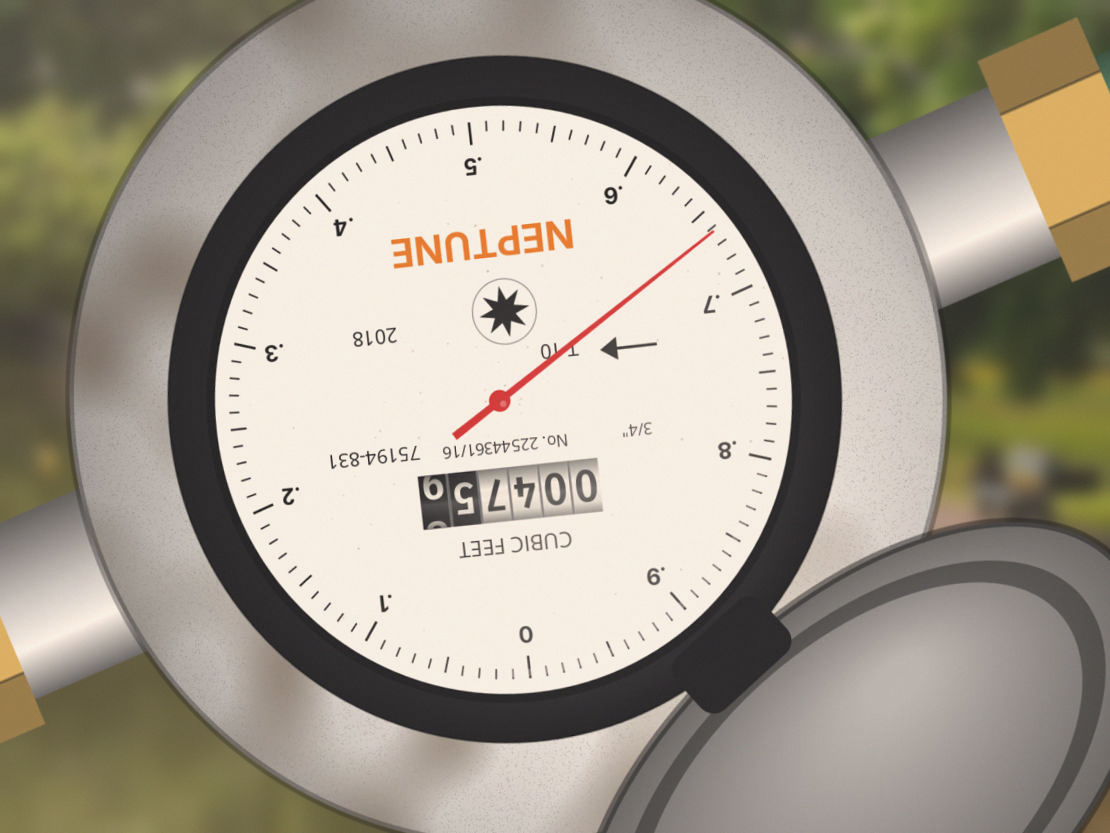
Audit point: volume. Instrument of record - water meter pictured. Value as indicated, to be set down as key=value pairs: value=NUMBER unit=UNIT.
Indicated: value=4758.66 unit=ft³
